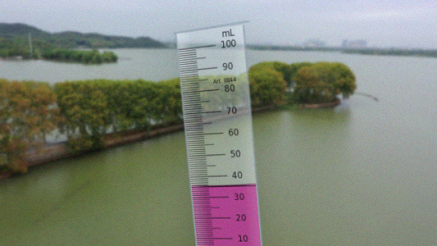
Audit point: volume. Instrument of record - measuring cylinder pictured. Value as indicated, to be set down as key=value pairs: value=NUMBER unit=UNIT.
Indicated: value=35 unit=mL
